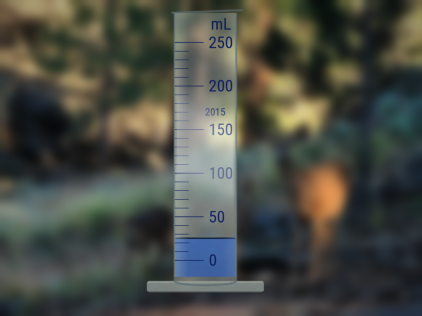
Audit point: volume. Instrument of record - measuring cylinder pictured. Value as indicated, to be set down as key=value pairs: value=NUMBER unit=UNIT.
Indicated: value=25 unit=mL
